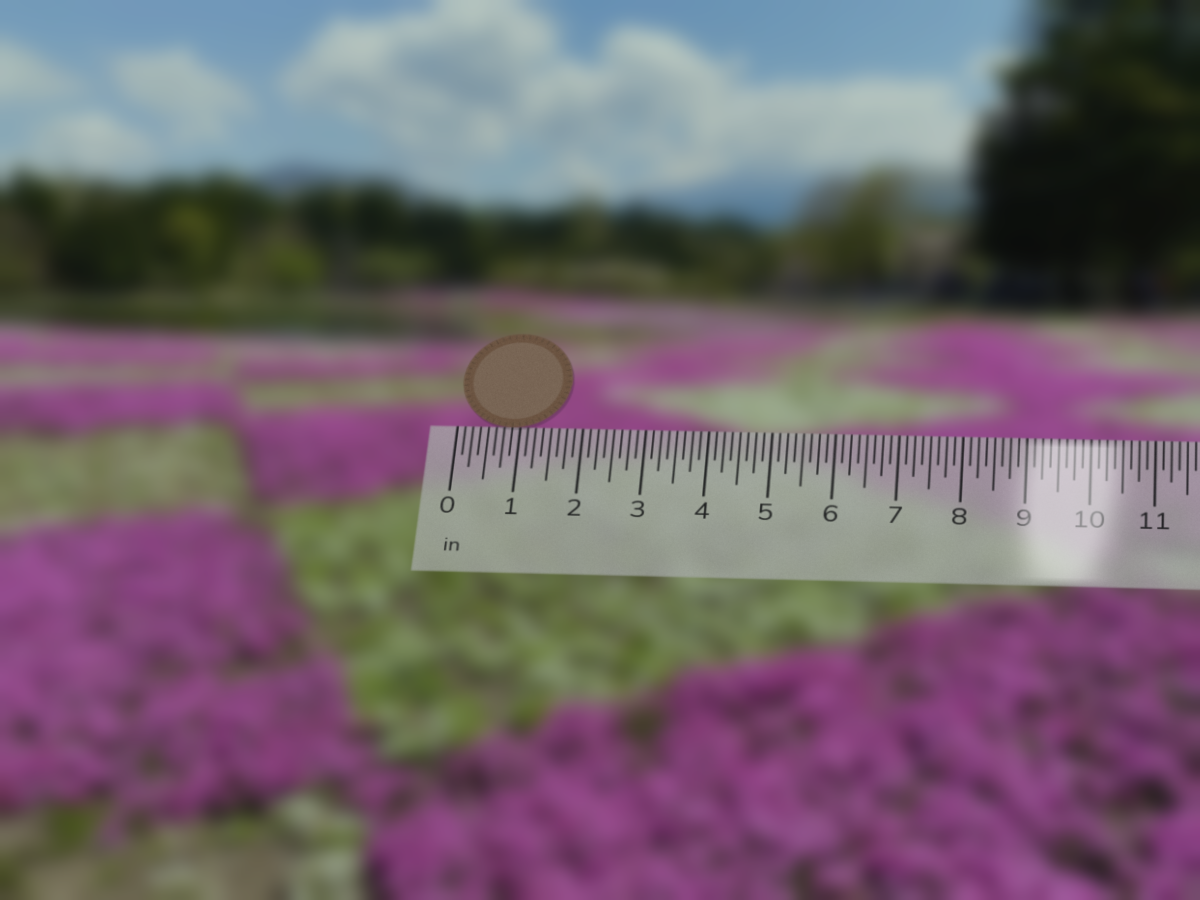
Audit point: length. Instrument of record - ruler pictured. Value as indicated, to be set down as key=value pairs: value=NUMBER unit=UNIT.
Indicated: value=1.75 unit=in
